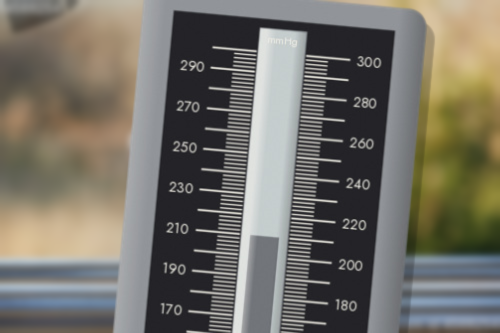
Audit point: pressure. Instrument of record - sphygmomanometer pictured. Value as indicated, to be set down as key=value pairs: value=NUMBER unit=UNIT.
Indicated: value=210 unit=mmHg
